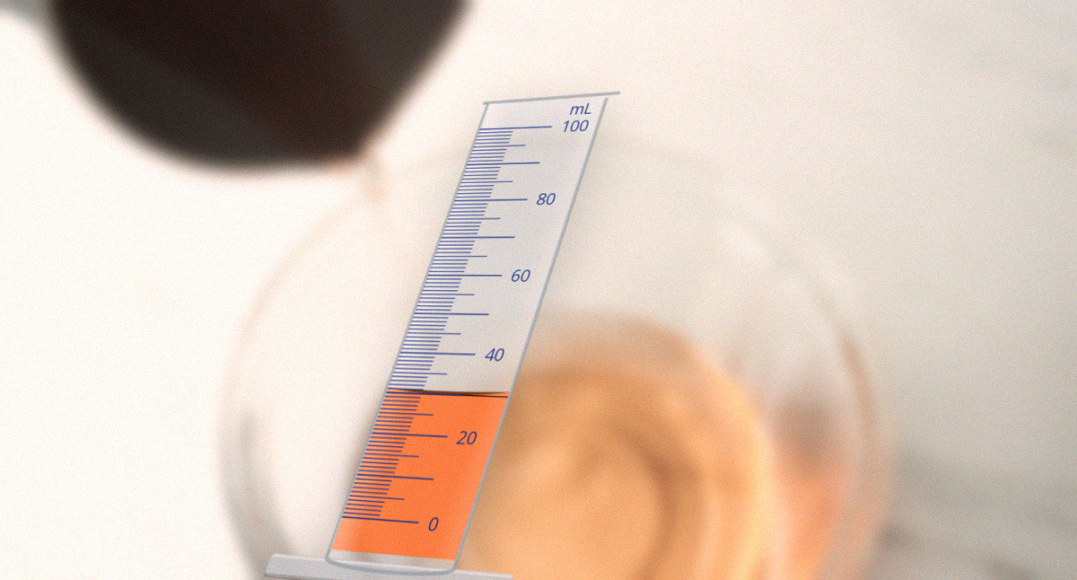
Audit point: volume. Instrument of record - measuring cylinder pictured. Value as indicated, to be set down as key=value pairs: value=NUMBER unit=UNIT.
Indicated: value=30 unit=mL
